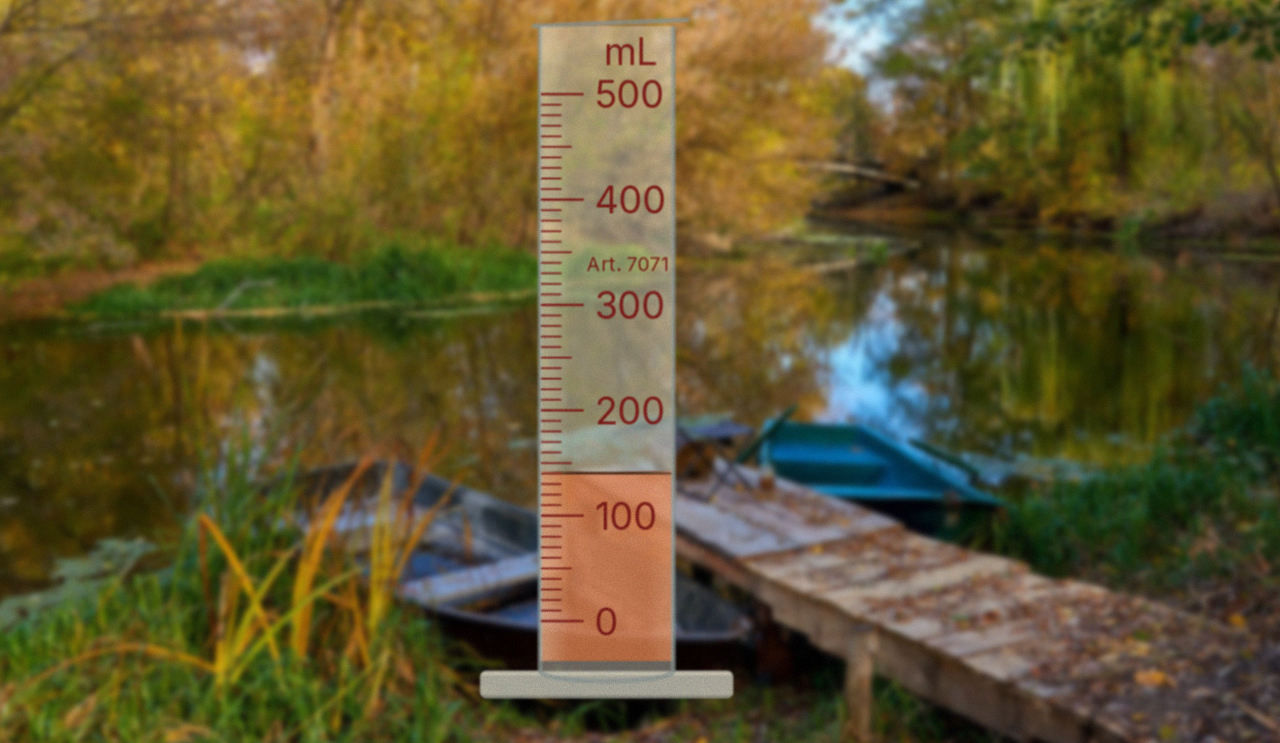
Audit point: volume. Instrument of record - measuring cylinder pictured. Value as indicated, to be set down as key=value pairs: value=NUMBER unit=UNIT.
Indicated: value=140 unit=mL
